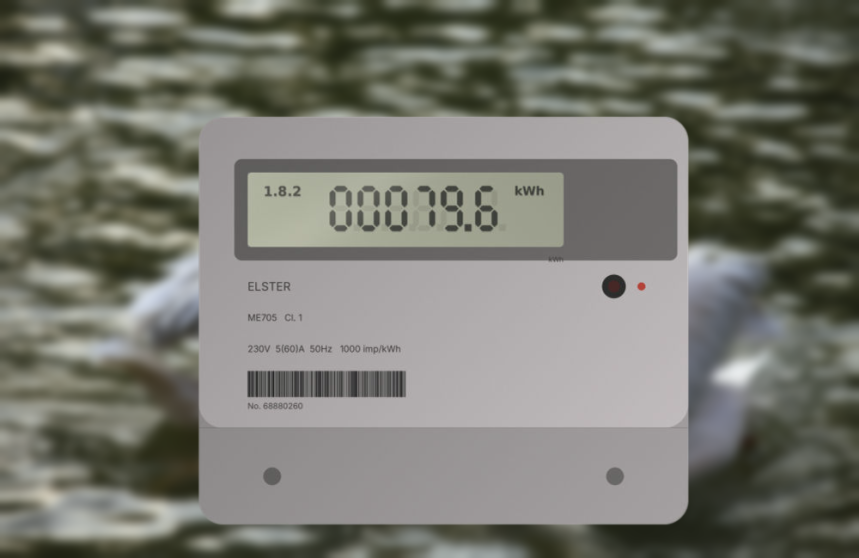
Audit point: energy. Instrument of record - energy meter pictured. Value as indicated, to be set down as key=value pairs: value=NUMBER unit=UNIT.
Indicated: value=79.6 unit=kWh
